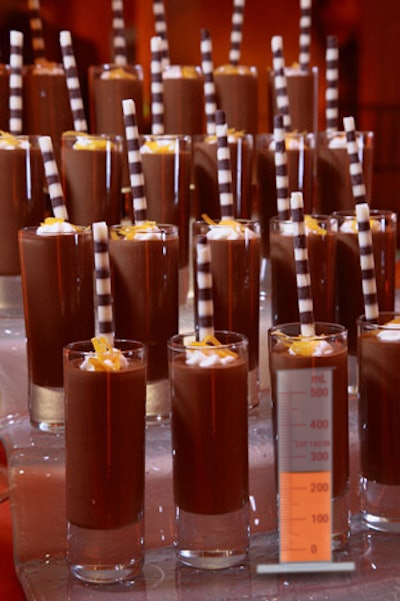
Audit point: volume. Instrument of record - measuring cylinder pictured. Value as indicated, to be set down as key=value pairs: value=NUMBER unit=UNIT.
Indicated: value=250 unit=mL
